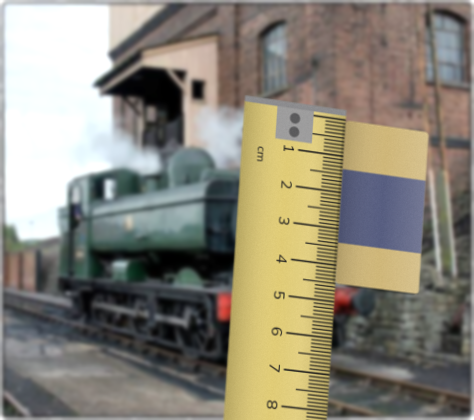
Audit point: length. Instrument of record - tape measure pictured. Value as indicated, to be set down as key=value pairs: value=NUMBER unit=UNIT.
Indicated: value=4.5 unit=cm
